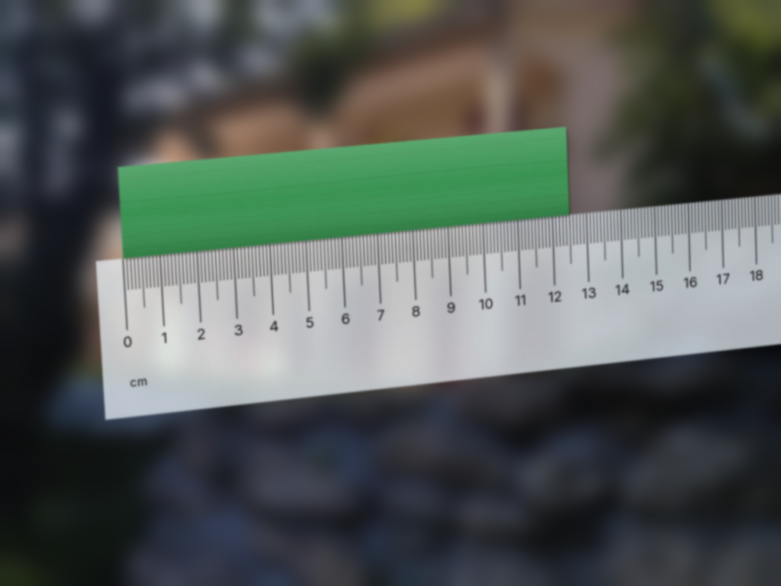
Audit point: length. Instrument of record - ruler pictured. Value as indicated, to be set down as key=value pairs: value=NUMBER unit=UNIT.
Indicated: value=12.5 unit=cm
